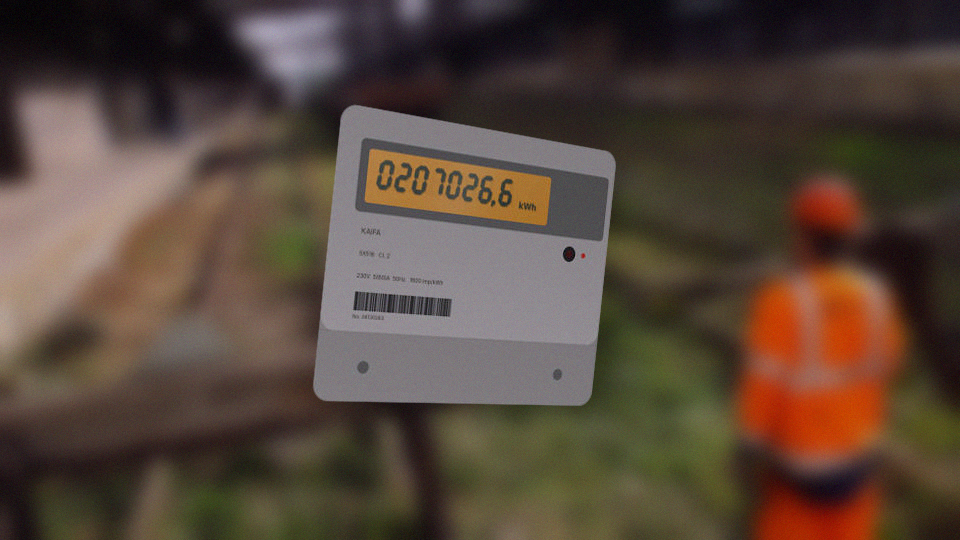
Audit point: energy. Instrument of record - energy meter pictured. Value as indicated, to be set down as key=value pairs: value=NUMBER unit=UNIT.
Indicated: value=207026.6 unit=kWh
